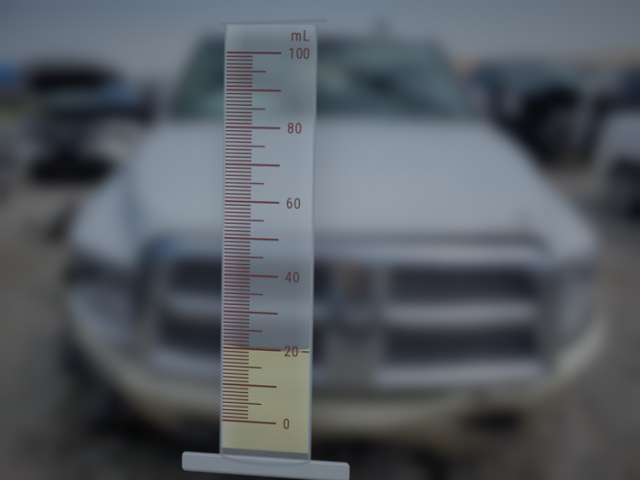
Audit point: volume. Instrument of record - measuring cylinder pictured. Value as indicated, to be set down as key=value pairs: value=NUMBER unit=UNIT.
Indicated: value=20 unit=mL
